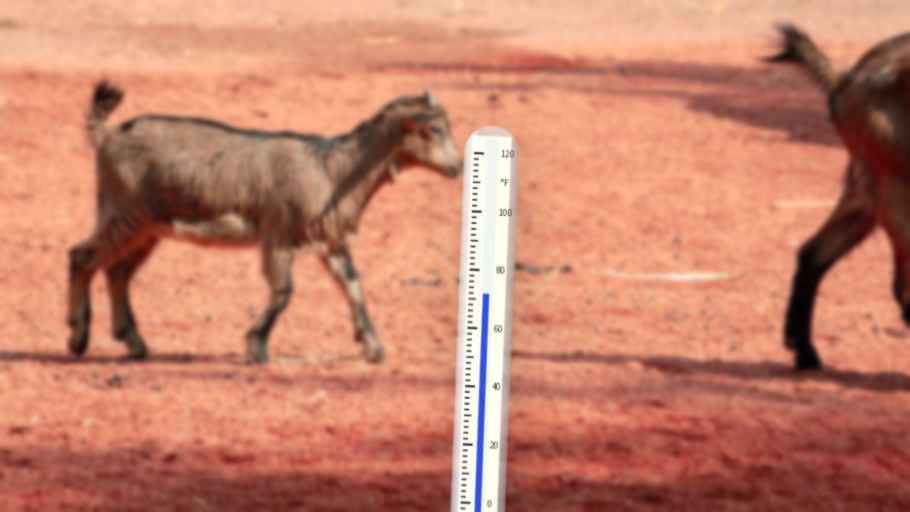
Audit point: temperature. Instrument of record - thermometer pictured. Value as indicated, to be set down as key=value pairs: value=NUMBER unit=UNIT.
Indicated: value=72 unit=°F
